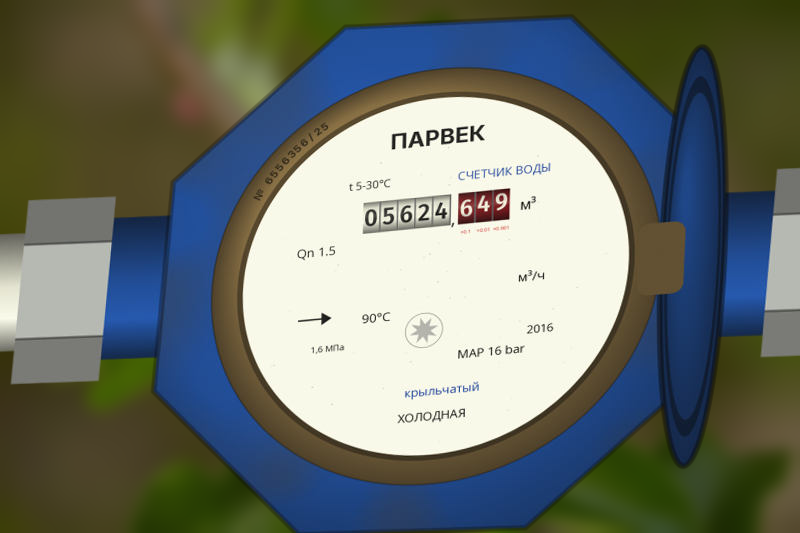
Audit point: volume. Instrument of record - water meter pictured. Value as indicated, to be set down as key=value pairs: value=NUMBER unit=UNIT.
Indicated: value=5624.649 unit=m³
